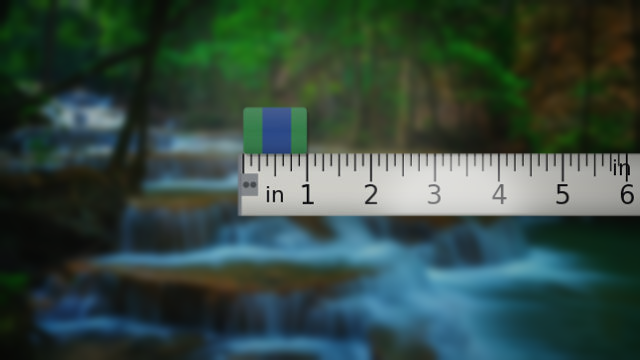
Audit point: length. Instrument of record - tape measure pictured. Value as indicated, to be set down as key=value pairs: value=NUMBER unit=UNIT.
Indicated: value=1 unit=in
